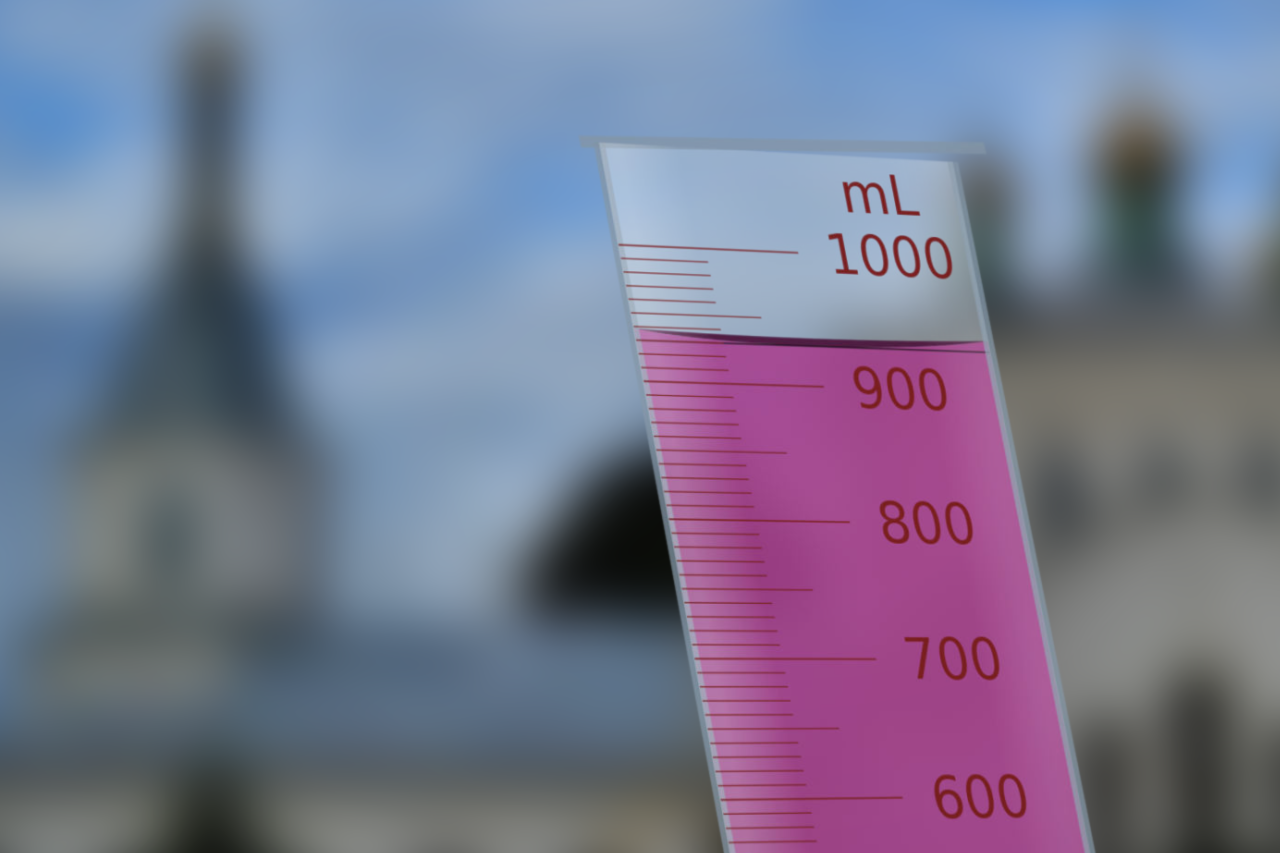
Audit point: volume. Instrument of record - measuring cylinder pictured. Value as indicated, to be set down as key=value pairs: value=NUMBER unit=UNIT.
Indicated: value=930 unit=mL
